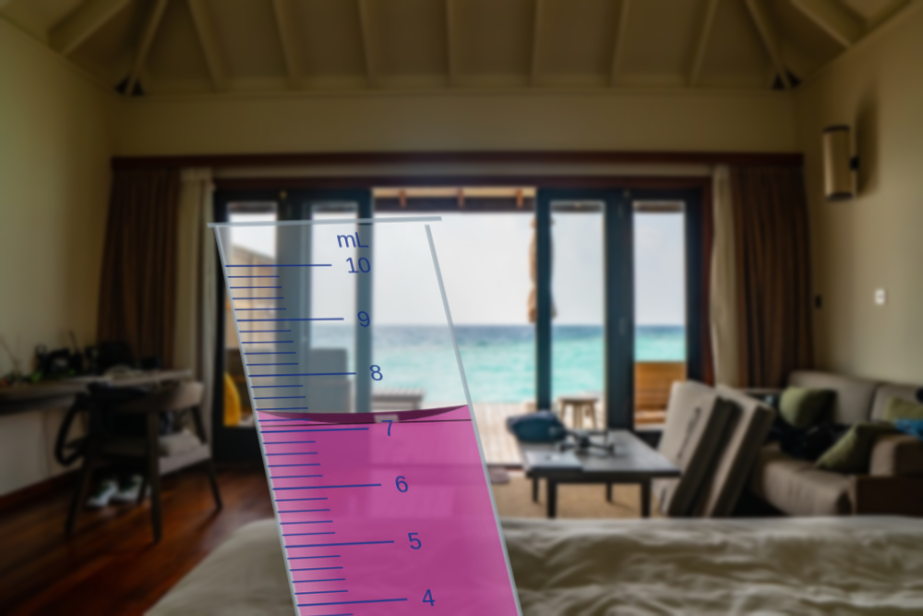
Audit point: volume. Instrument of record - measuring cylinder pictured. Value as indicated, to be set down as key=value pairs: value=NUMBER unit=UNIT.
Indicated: value=7.1 unit=mL
